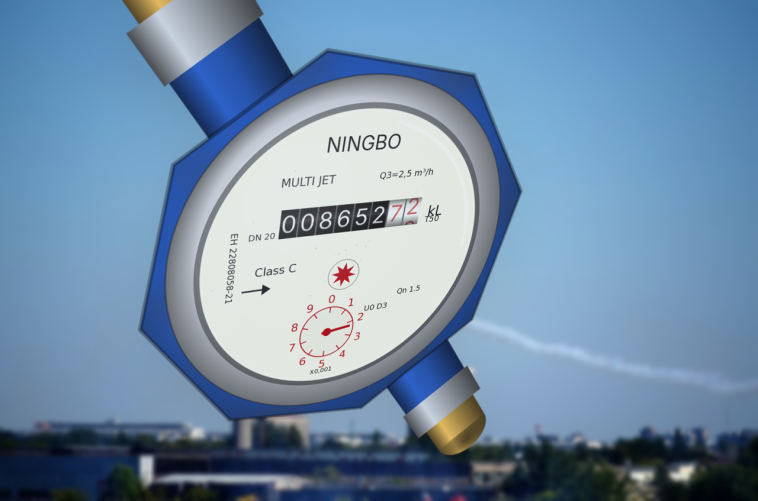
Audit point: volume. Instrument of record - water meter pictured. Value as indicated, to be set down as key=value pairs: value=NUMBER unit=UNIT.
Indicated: value=8652.722 unit=kL
